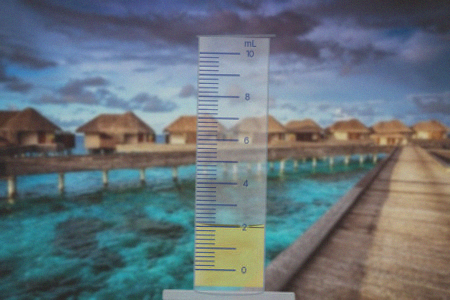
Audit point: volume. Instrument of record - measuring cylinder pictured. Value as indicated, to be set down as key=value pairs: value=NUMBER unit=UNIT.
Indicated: value=2 unit=mL
